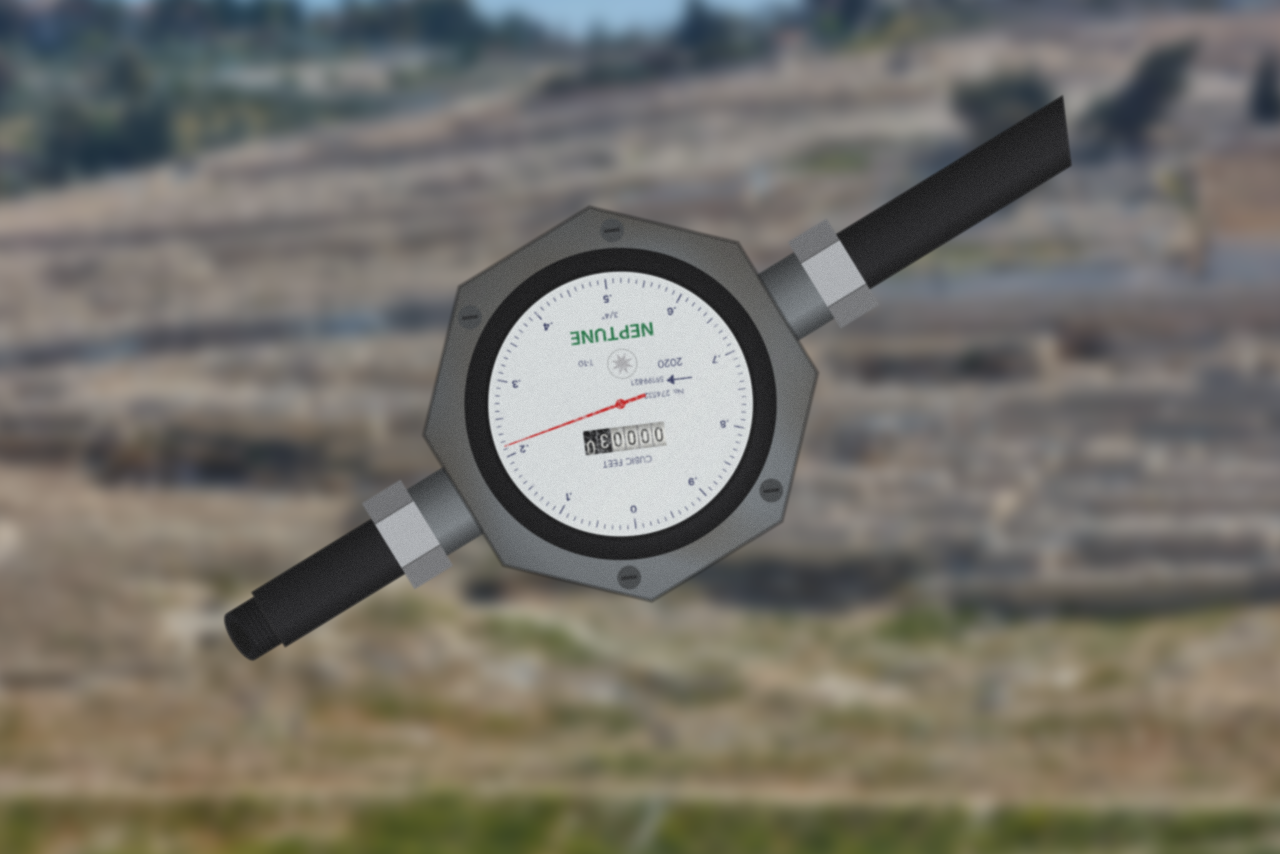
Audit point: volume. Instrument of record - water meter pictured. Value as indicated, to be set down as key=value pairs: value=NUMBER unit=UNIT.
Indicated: value=30.21 unit=ft³
